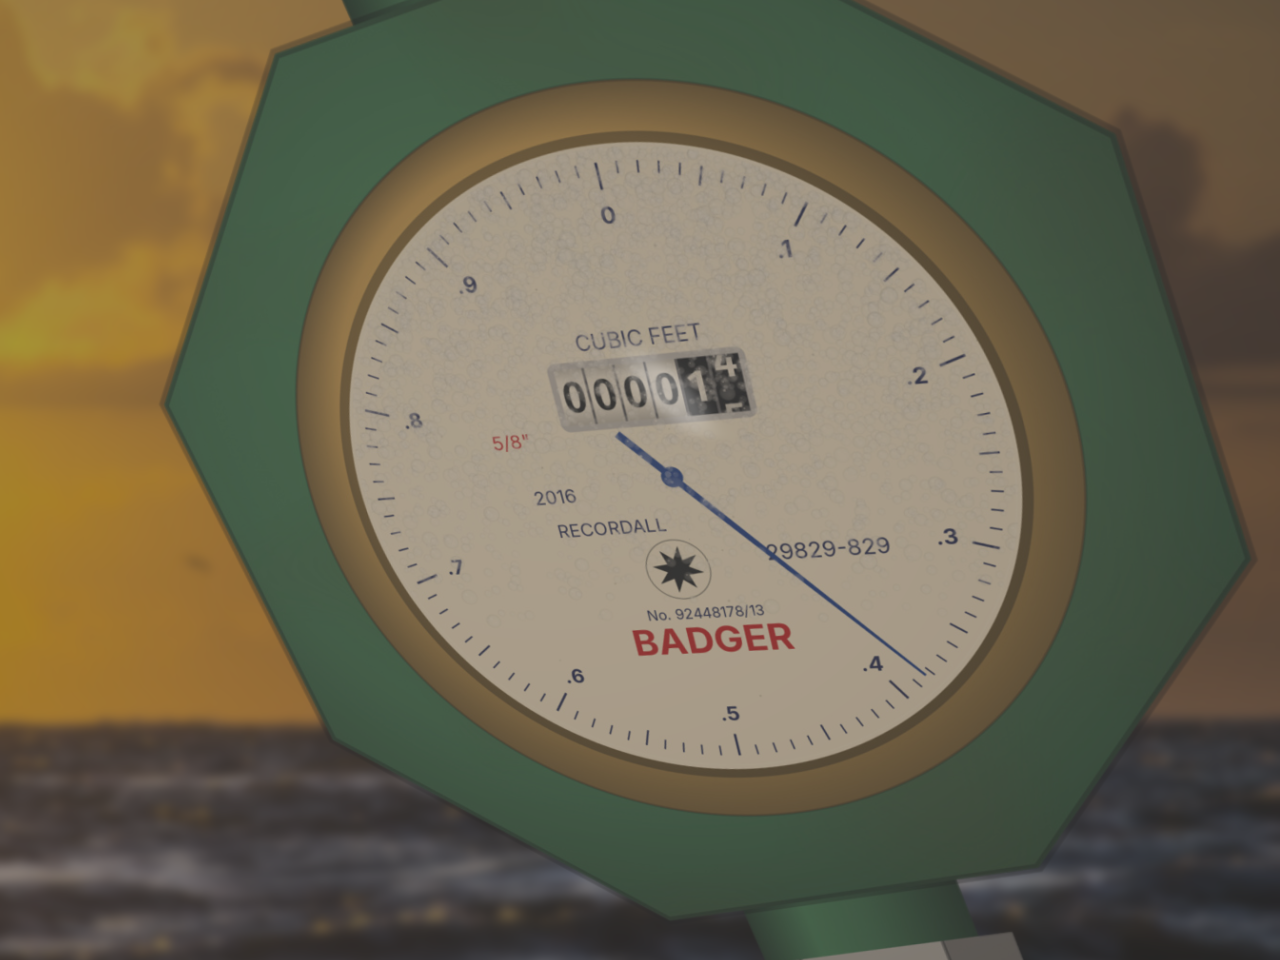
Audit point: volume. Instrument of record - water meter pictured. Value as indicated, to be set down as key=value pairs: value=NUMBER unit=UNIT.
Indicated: value=14.38 unit=ft³
